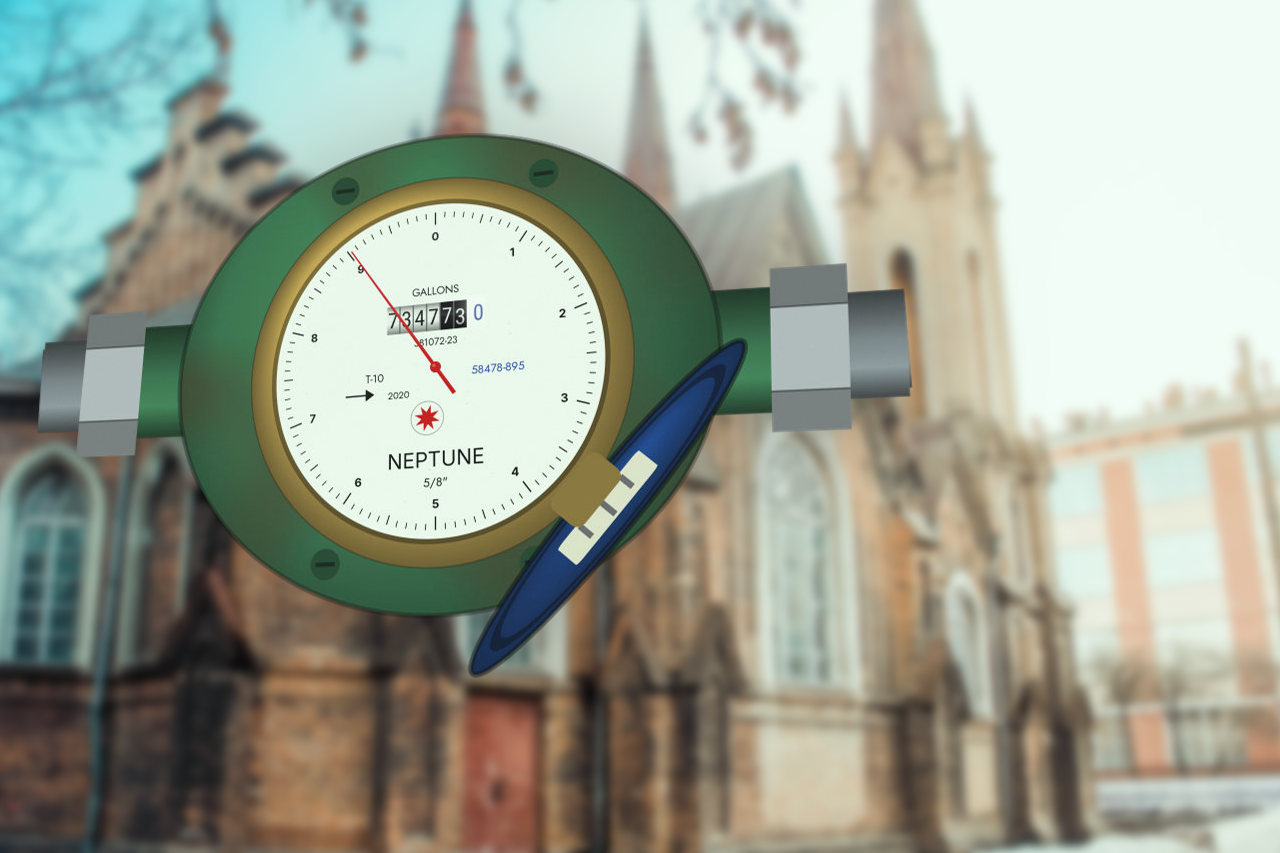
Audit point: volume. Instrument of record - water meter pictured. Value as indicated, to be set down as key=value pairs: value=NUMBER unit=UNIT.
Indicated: value=7347729.0 unit=gal
